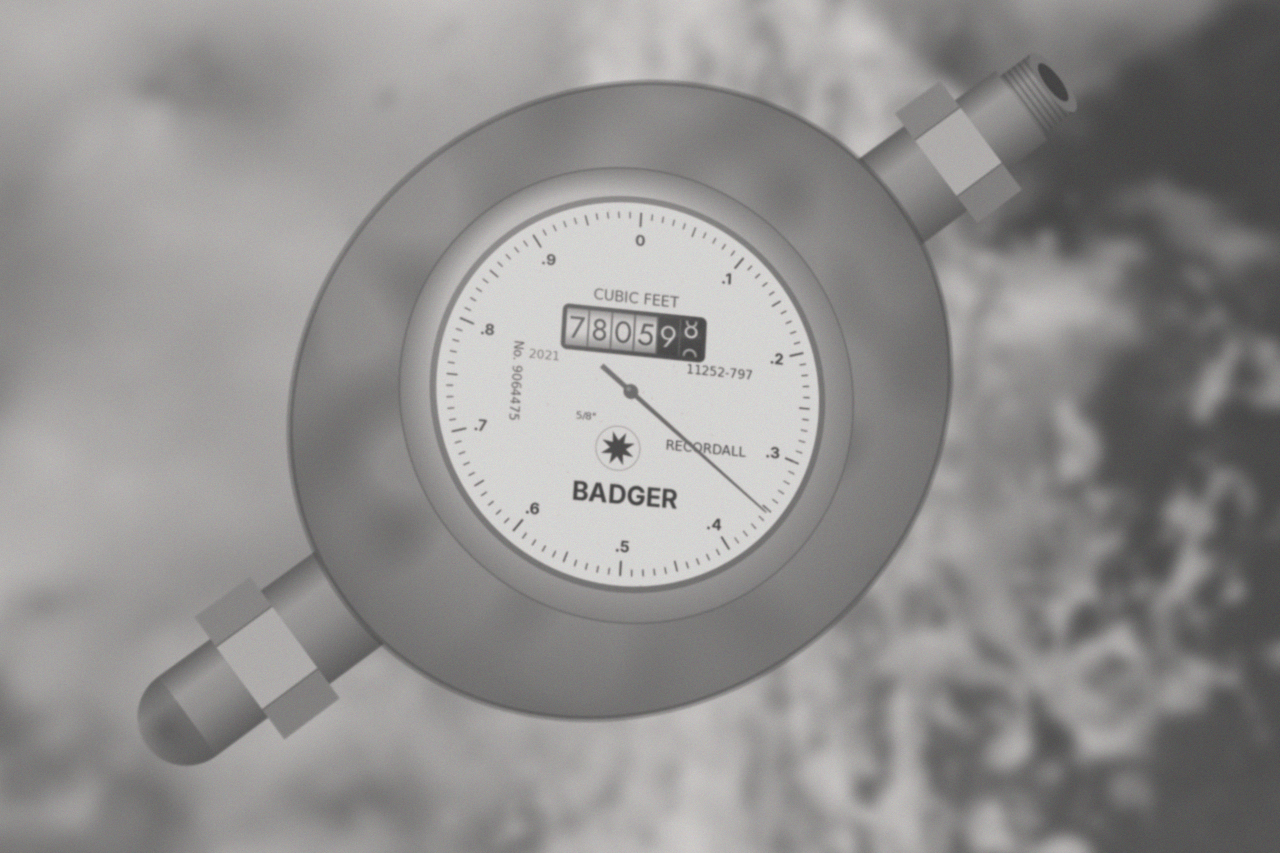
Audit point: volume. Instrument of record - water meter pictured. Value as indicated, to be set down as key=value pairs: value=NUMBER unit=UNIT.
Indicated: value=780598.35 unit=ft³
